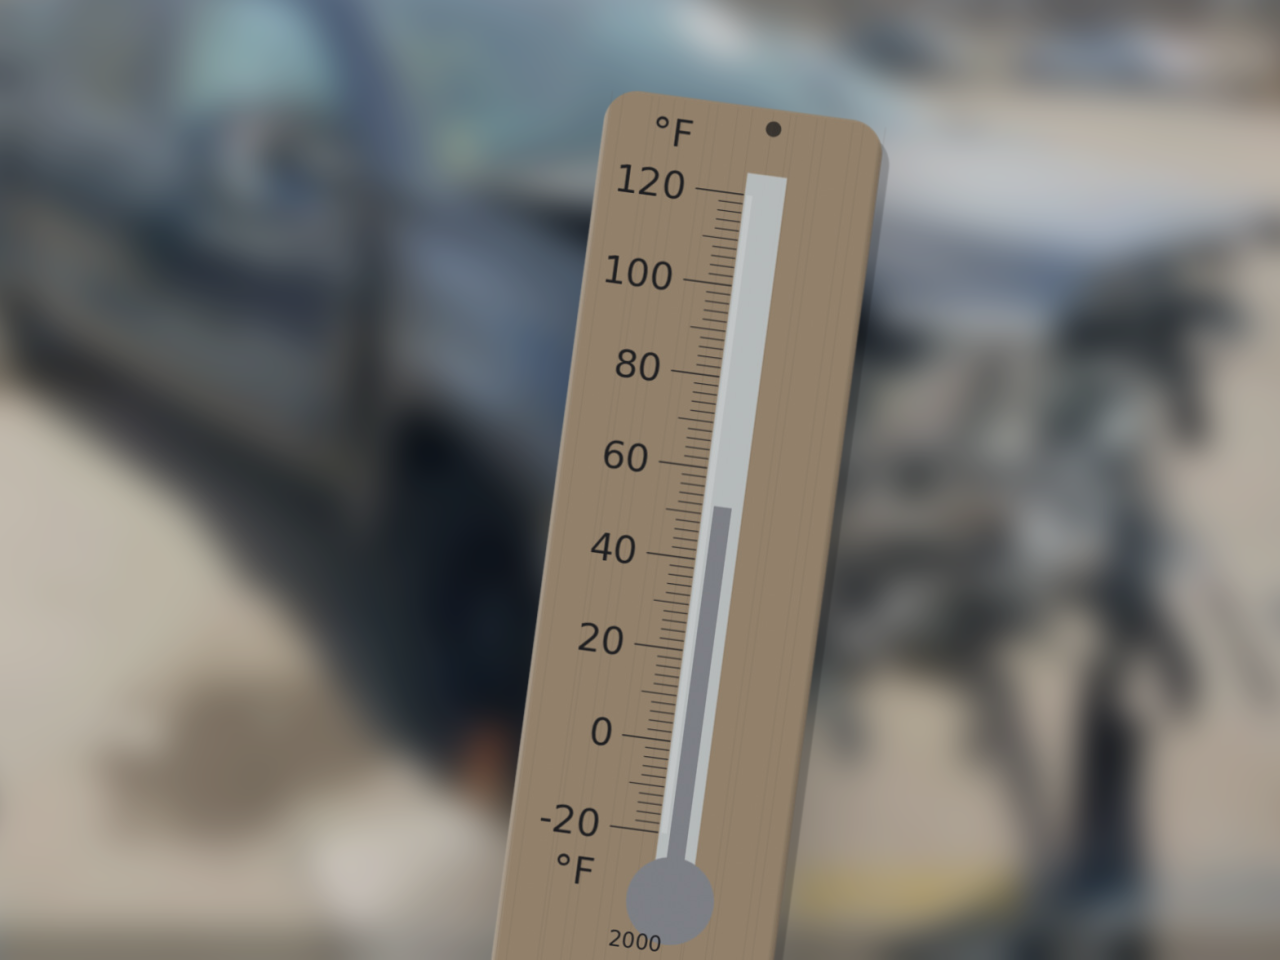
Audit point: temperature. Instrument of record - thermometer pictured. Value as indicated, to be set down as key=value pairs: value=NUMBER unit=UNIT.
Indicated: value=52 unit=°F
